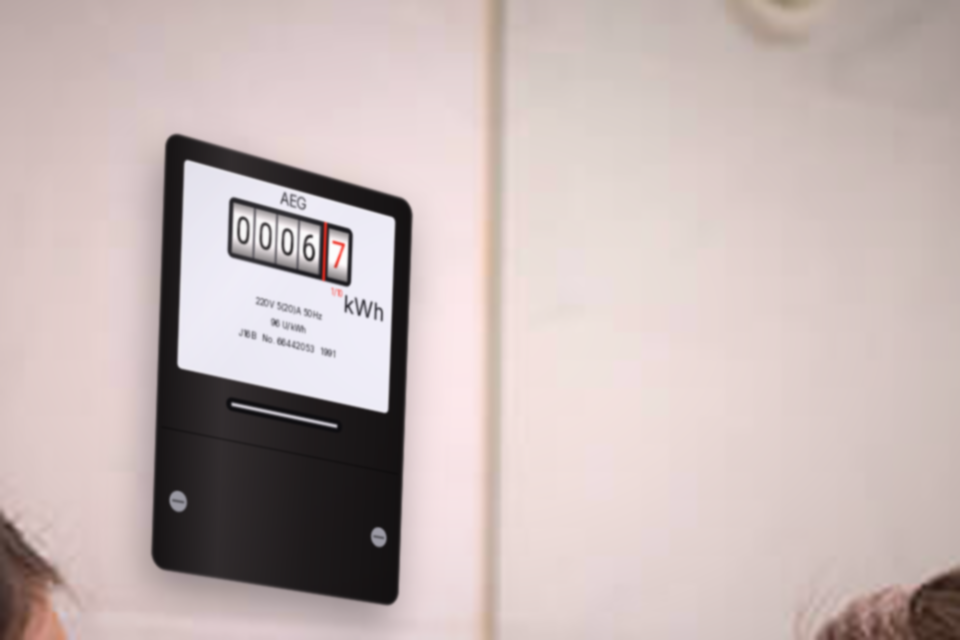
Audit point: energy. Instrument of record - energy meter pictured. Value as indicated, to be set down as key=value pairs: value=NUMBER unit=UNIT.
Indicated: value=6.7 unit=kWh
